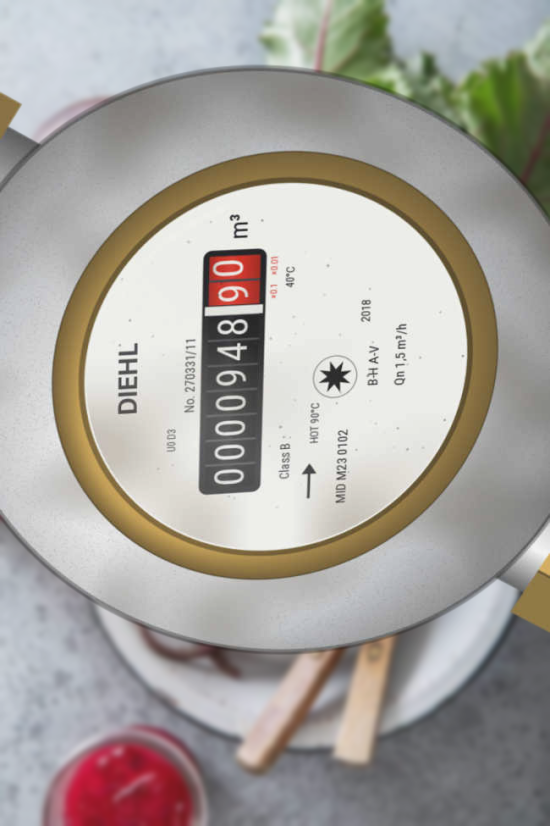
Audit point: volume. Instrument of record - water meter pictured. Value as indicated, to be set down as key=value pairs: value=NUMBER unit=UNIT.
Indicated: value=948.90 unit=m³
